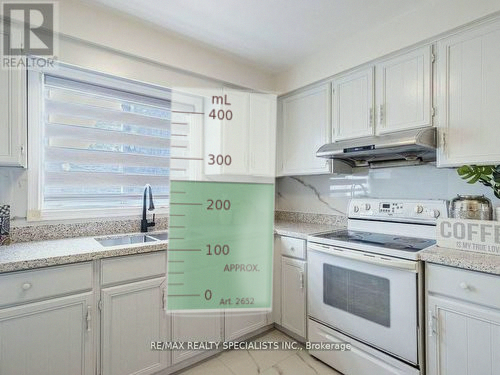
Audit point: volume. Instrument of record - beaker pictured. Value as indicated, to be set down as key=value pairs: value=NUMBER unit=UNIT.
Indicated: value=250 unit=mL
